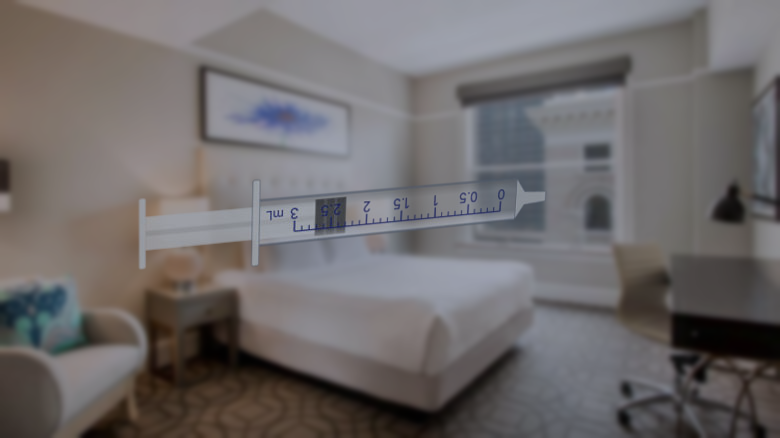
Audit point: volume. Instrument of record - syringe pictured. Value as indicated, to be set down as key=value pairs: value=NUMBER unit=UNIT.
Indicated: value=2.3 unit=mL
